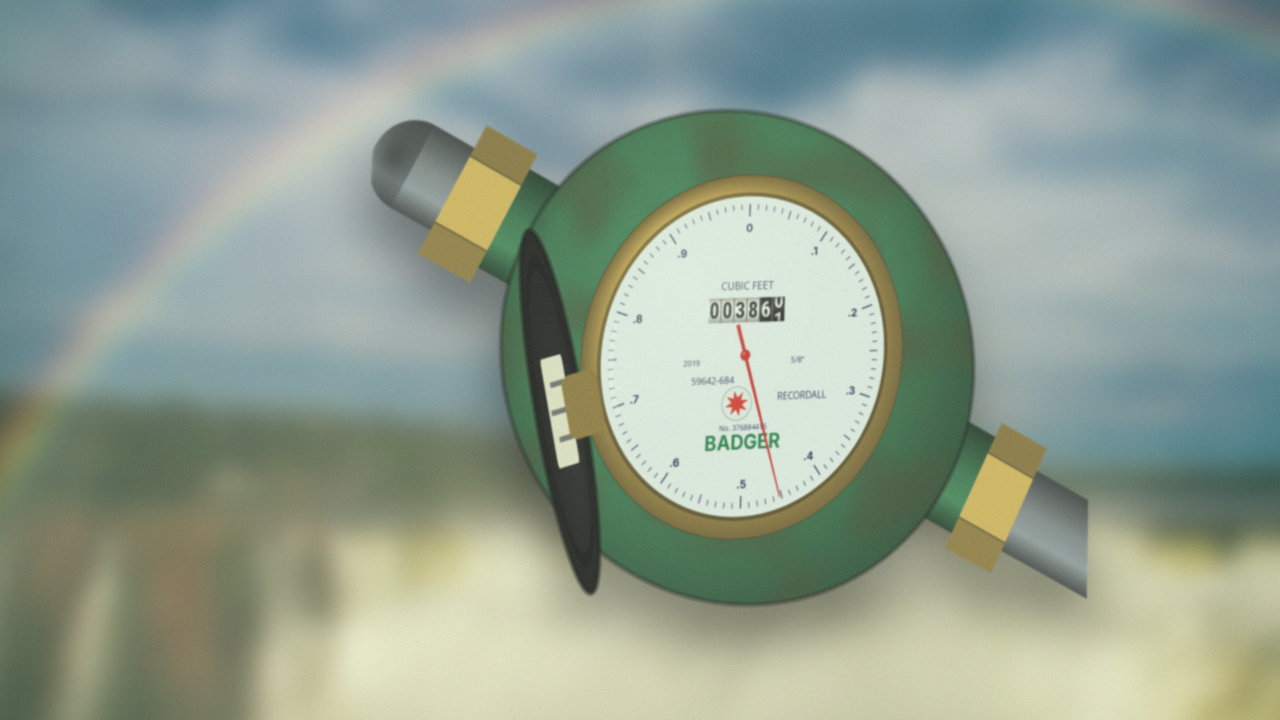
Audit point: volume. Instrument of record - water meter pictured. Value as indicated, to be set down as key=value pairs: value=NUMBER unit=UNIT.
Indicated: value=3860.45 unit=ft³
